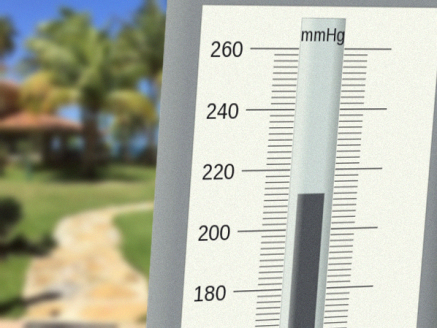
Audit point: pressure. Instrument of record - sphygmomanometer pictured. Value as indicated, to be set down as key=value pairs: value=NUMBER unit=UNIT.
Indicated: value=212 unit=mmHg
